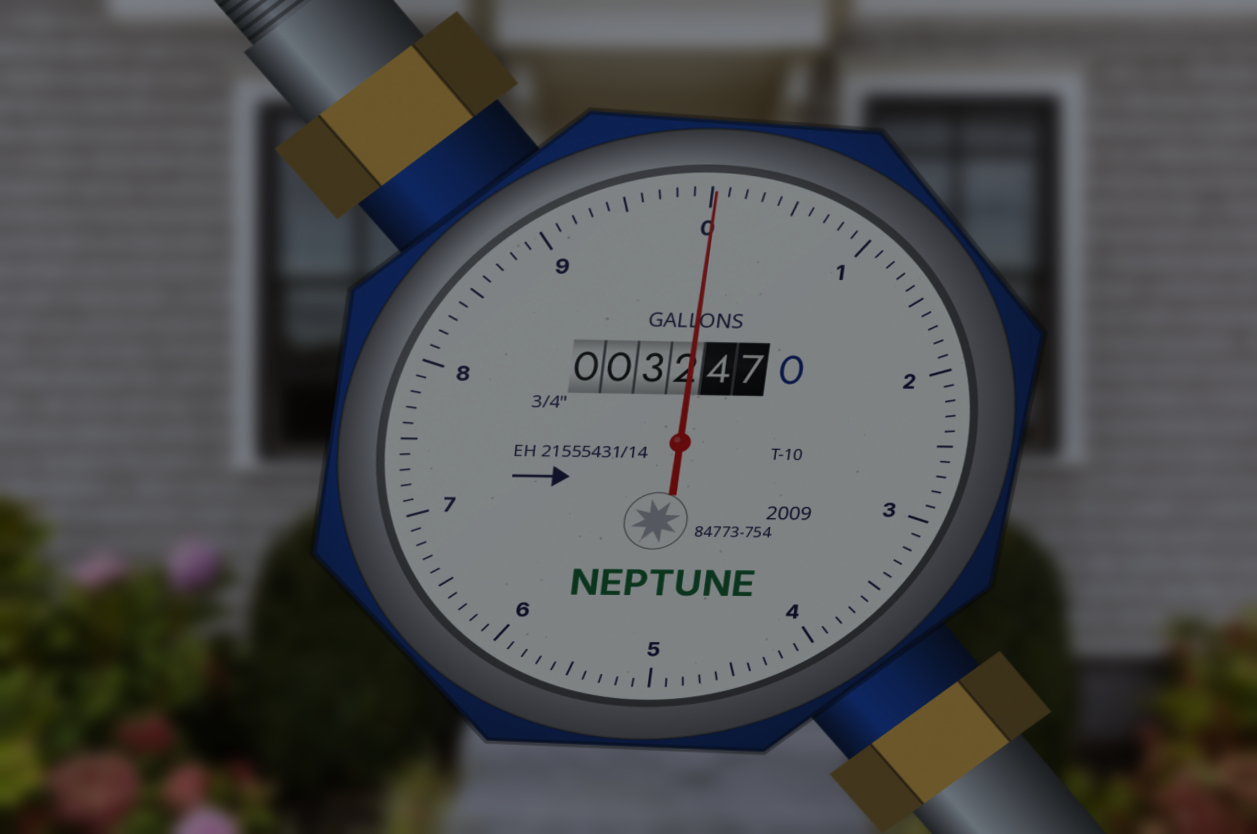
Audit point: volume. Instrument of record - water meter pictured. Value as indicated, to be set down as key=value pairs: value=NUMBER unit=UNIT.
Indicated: value=32470.0 unit=gal
